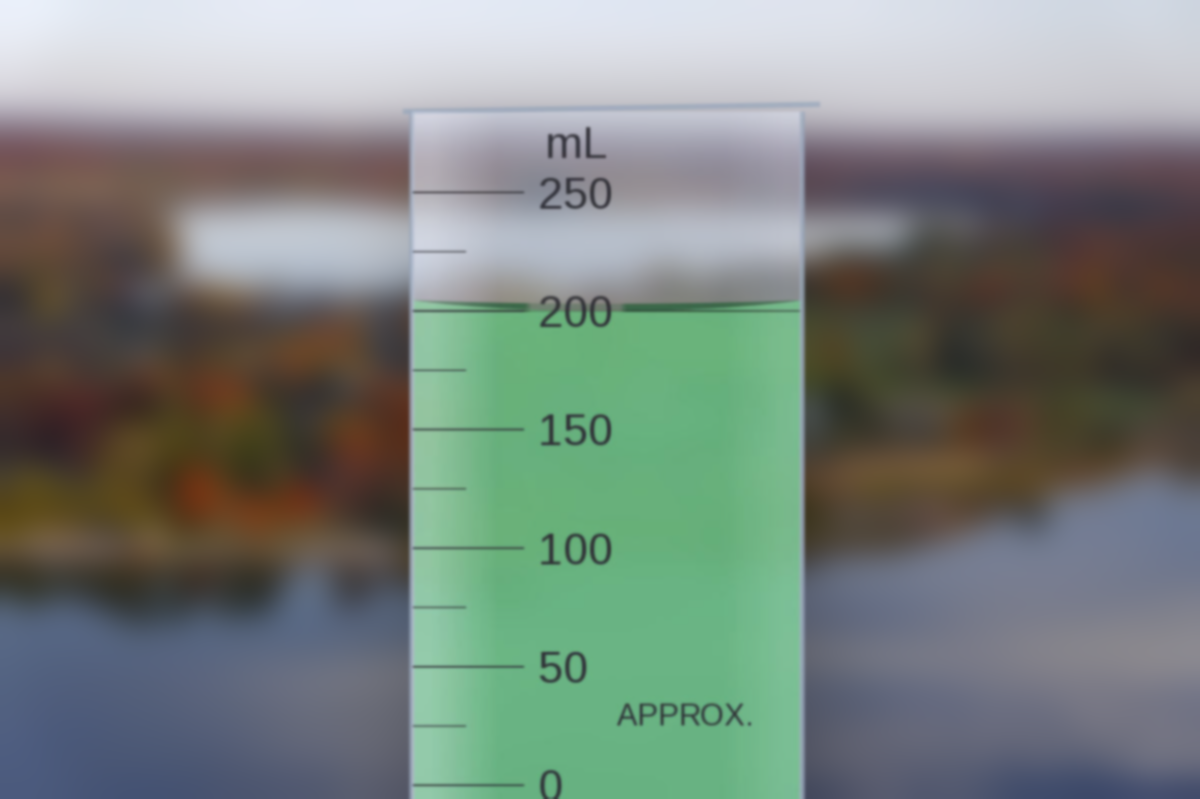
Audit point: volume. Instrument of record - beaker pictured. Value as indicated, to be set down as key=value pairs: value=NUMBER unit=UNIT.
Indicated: value=200 unit=mL
